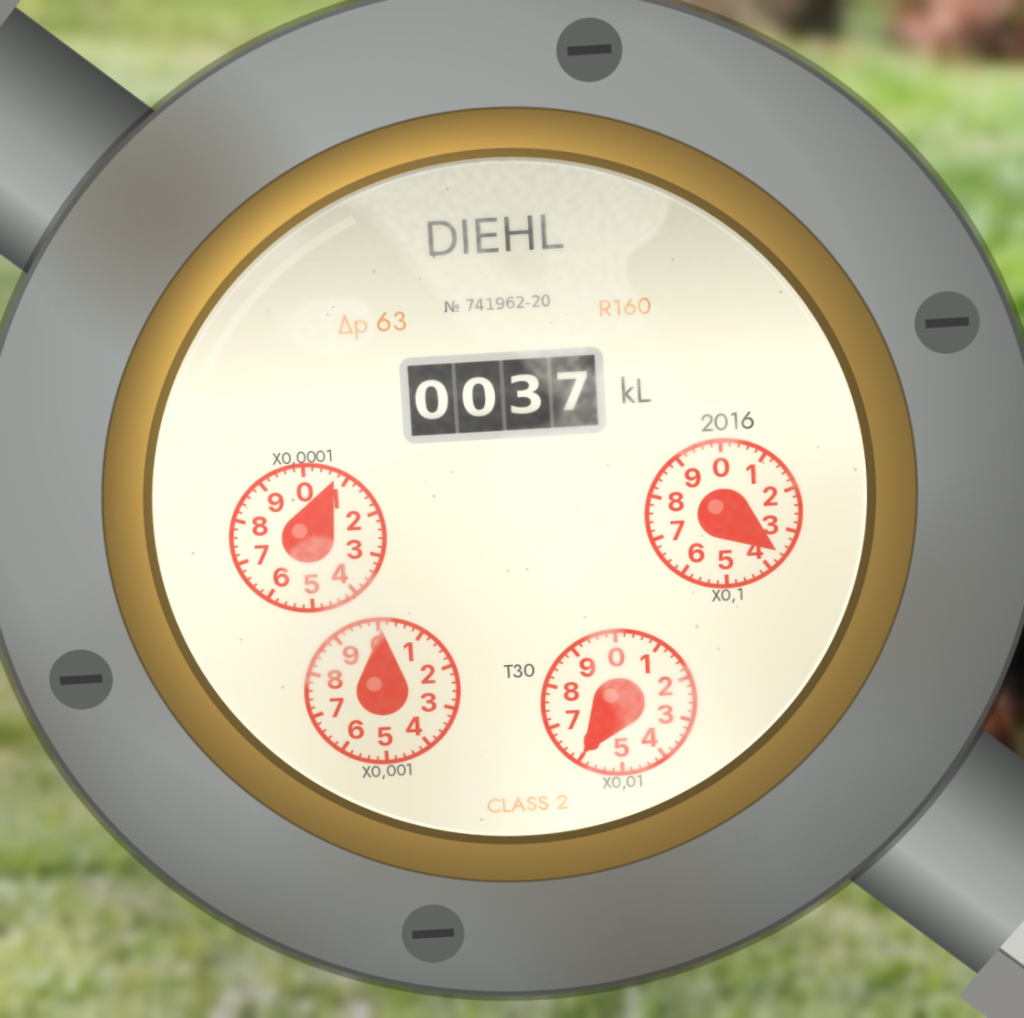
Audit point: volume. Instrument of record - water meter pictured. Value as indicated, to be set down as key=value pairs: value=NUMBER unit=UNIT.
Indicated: value=37.3600 unit=kL
